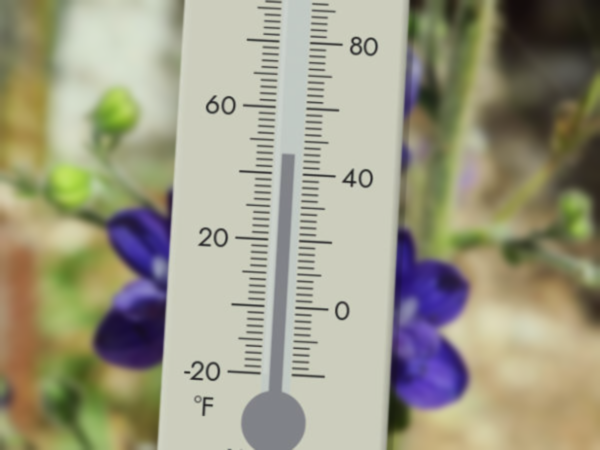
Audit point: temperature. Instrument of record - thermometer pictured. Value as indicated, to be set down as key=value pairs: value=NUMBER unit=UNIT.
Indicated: value=46 unit=°F
